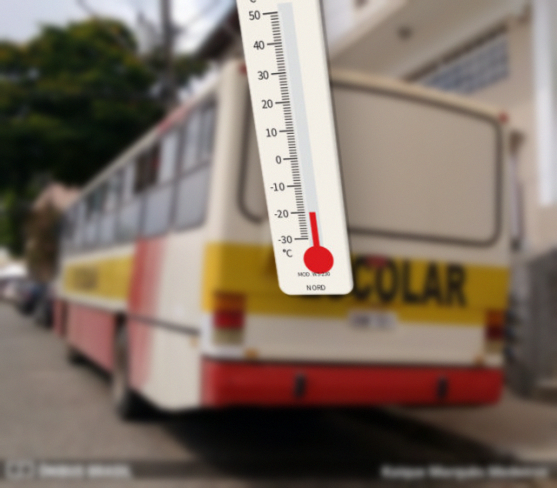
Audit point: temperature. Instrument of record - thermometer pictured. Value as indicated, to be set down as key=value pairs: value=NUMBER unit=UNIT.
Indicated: value=-20 unit=°C
